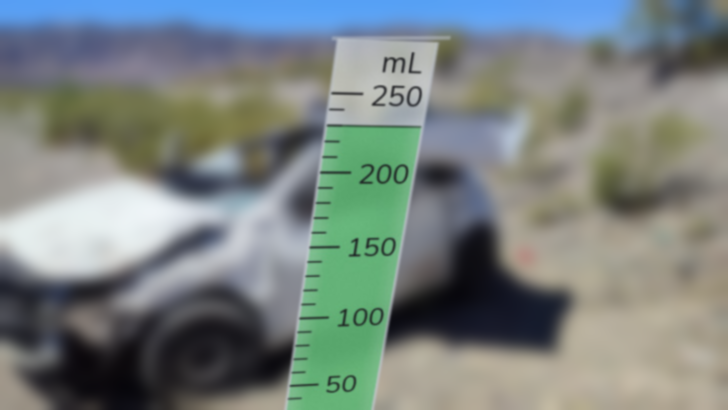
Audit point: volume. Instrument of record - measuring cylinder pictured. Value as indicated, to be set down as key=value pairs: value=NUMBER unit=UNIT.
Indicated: value=230 unit=mL
